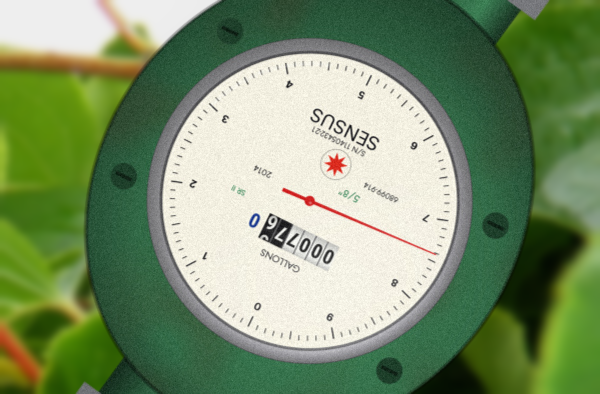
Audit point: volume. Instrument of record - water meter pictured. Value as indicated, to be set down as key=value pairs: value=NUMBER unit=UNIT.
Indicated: value=7757.4 unit=gal
